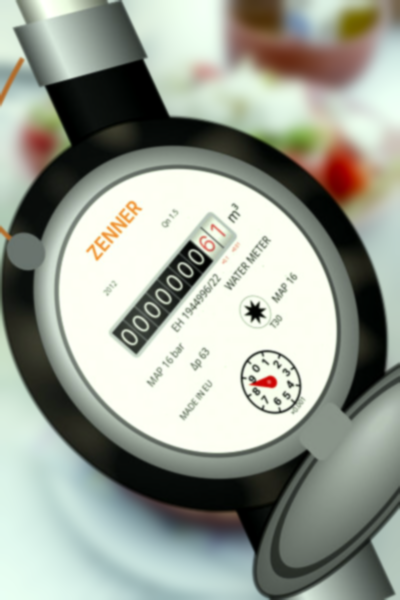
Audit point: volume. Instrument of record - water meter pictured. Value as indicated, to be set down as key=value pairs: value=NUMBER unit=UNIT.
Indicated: value=0.618 unit=m³
